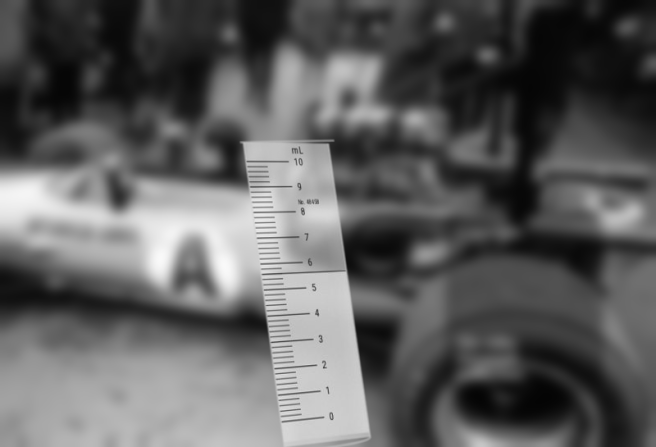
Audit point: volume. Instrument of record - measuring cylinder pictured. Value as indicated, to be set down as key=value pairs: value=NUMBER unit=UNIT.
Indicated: value=5.6 unit=mL
